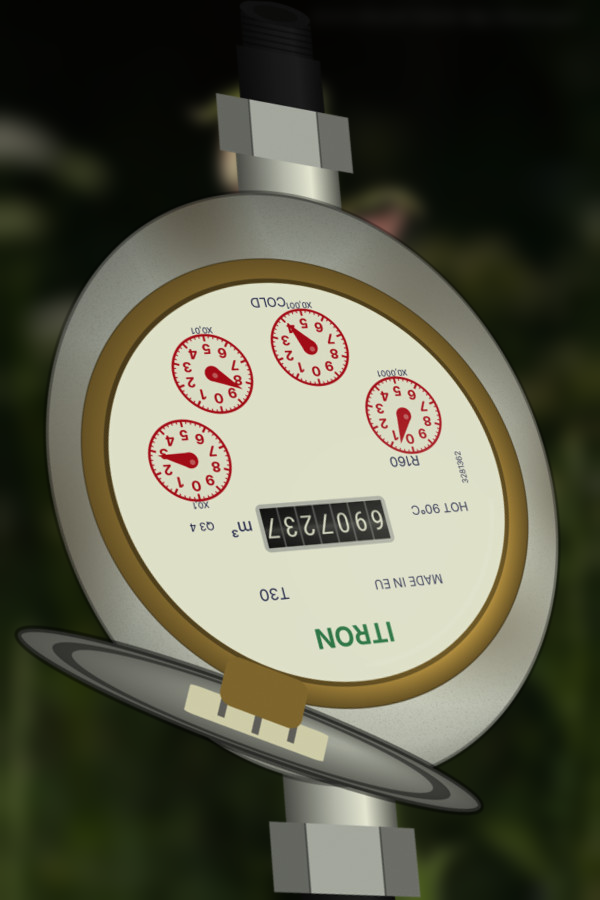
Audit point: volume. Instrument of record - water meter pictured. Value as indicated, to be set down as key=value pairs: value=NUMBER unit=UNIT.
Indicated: value=6907237.2840 unit=m³
